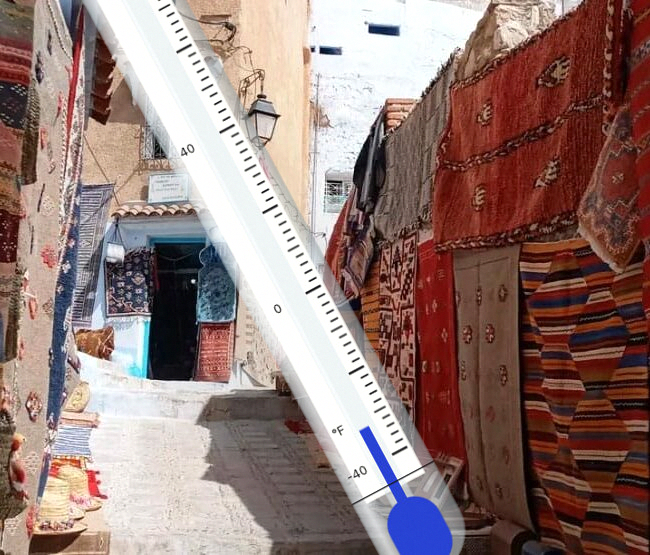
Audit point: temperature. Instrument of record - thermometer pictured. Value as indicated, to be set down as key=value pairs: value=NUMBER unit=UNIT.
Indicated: value=-32 unit=°F
